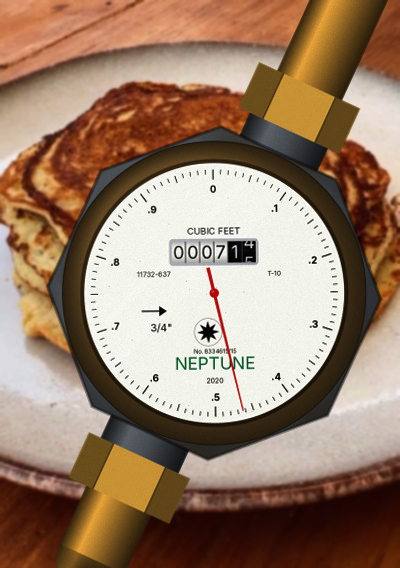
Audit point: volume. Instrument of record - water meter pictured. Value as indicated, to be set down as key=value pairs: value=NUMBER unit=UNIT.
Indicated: value=714.46 unit=ft³
